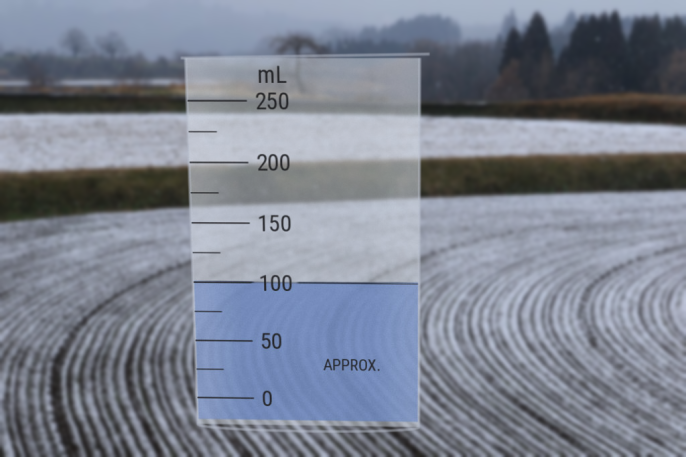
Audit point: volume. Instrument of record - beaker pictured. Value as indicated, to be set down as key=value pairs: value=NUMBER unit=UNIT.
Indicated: value=100 unit=mL
